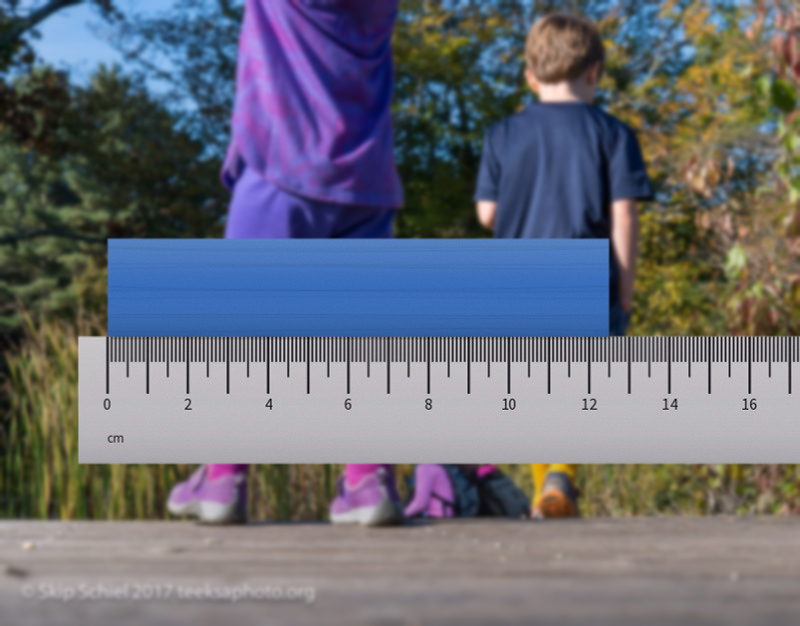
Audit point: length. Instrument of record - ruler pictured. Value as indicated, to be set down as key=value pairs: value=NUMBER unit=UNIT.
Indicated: value=12.5 unit=cm
